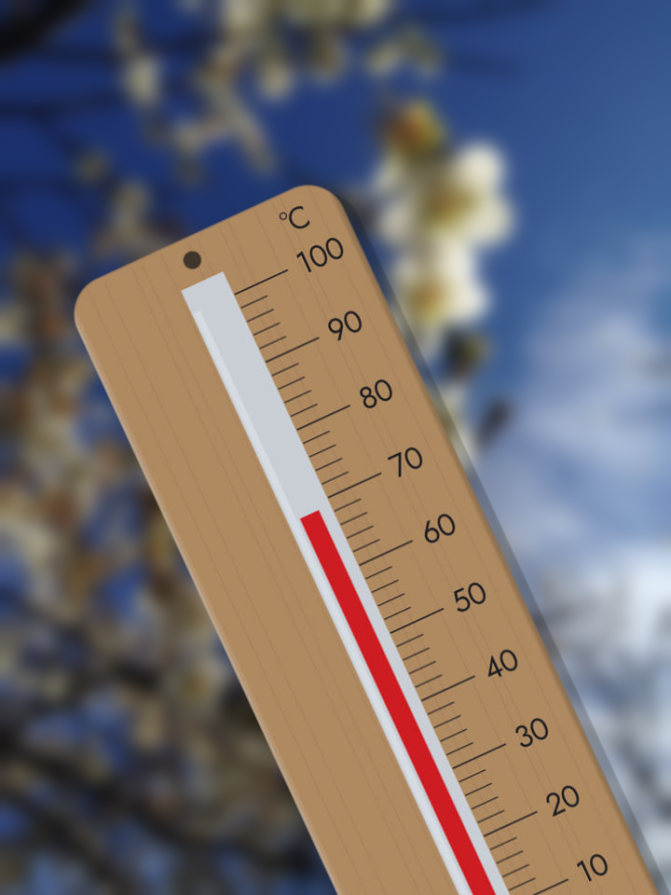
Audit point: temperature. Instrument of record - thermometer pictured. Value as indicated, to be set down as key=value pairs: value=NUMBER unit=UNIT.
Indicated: value=69 unit=°C
